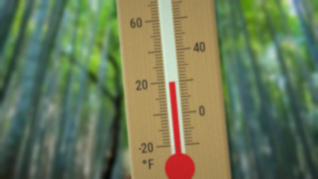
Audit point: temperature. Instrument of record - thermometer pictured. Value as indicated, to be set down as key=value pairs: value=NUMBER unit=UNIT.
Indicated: value=20 unit=°F
